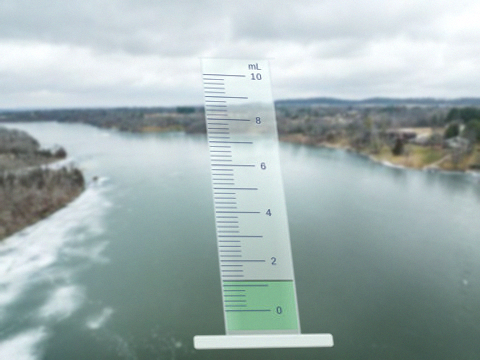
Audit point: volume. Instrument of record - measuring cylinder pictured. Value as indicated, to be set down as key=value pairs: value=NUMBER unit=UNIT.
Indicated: value=1.2 unit=mL
